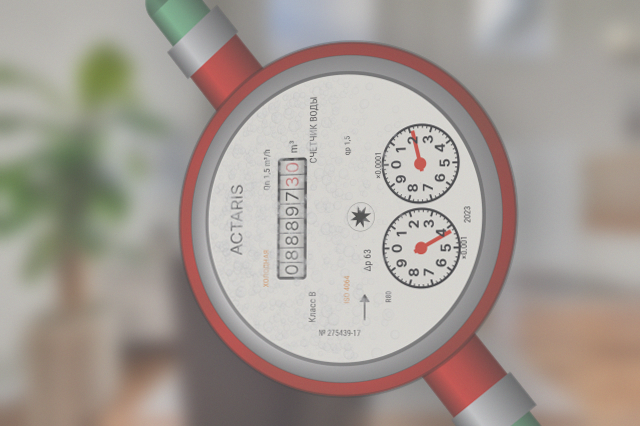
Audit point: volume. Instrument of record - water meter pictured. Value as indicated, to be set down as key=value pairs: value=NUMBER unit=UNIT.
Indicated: value=88897.3042 unit=m³
